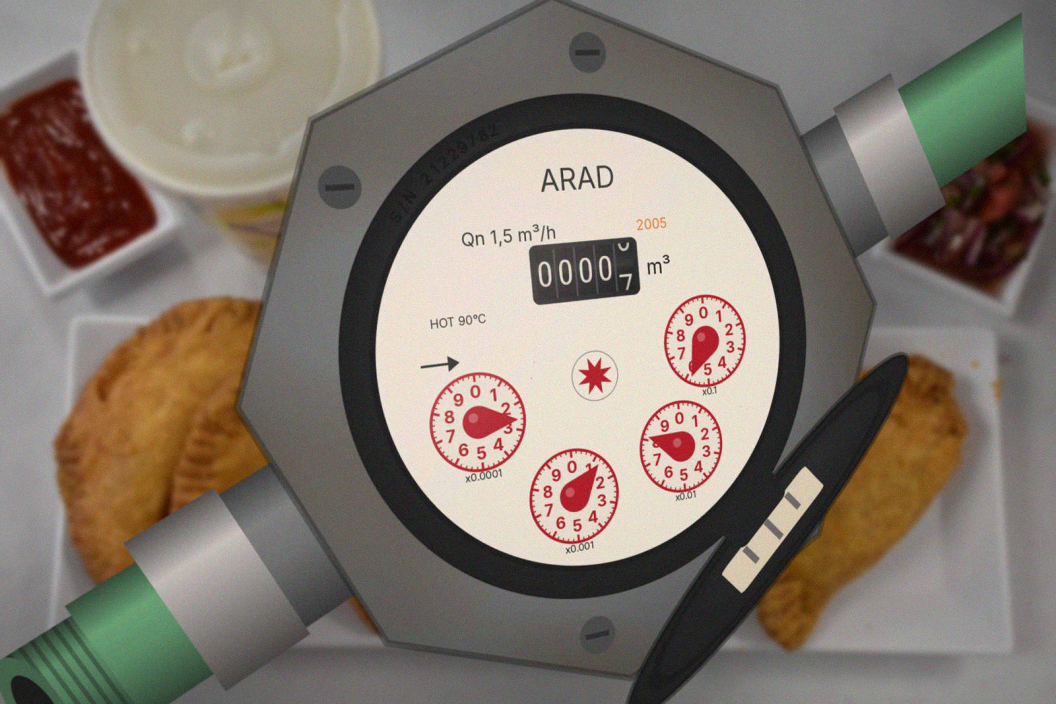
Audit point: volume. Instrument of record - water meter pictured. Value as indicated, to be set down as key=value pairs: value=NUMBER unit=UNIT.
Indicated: value=6.5812 unit=m³
